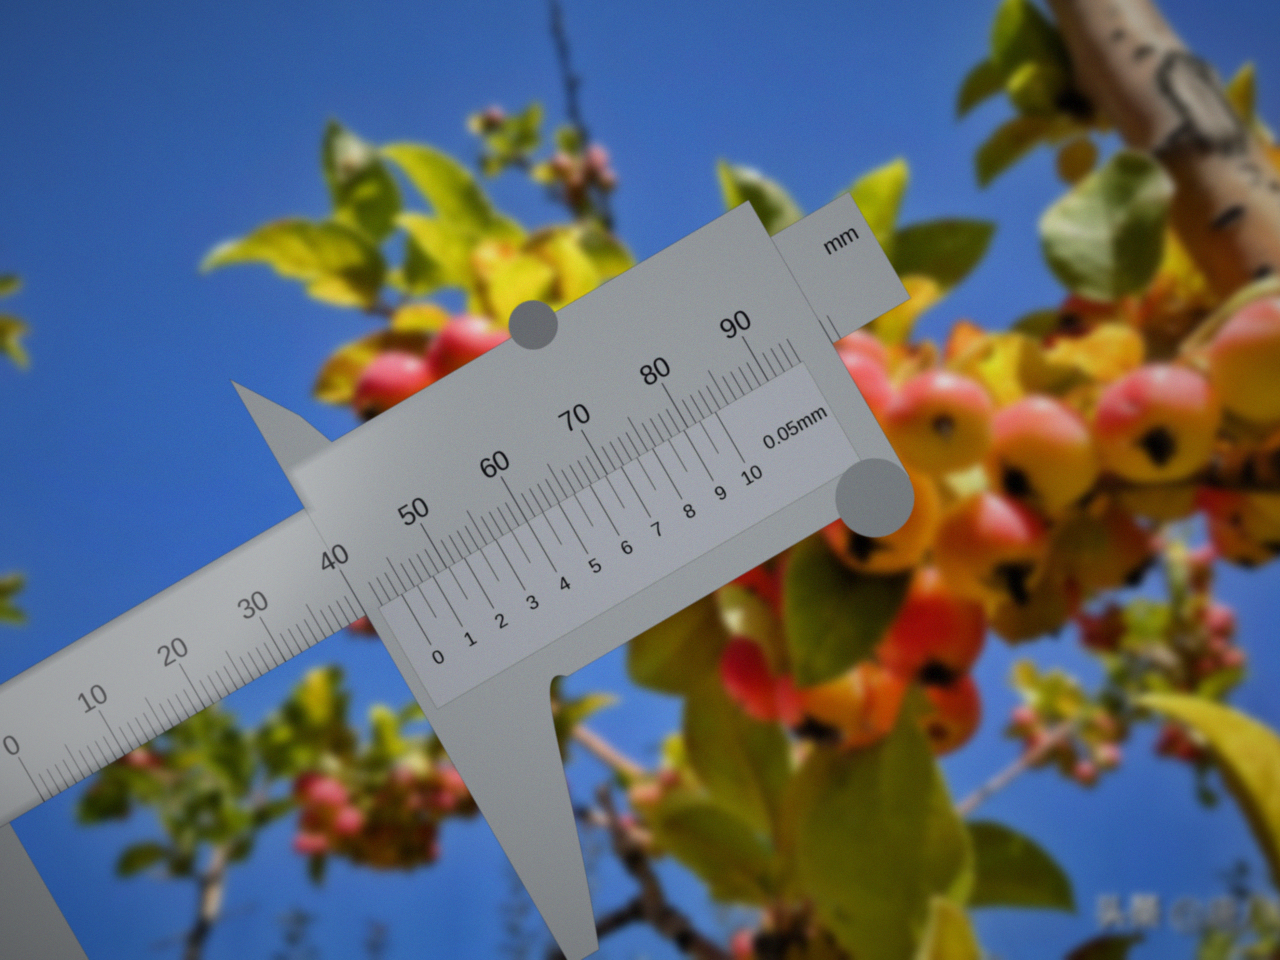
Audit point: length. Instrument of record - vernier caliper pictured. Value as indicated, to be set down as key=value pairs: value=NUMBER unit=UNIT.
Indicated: value=44.4 unit=mm
